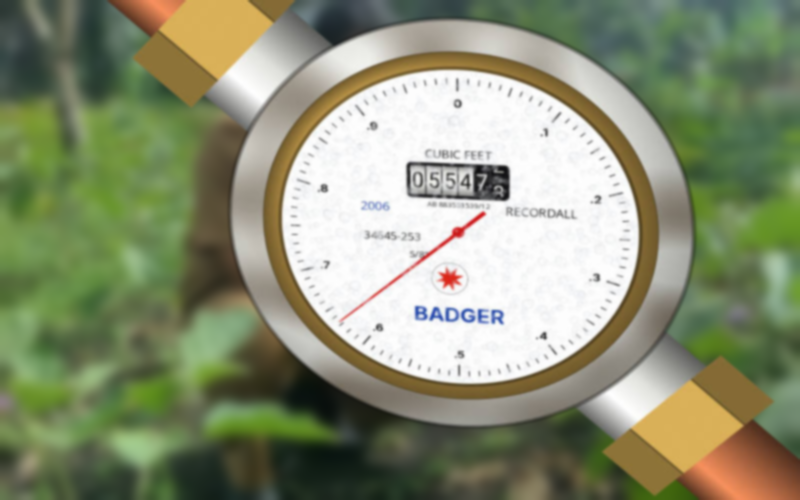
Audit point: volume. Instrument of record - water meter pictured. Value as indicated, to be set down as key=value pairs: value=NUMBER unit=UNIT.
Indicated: value=55472.63 unit=ft³
